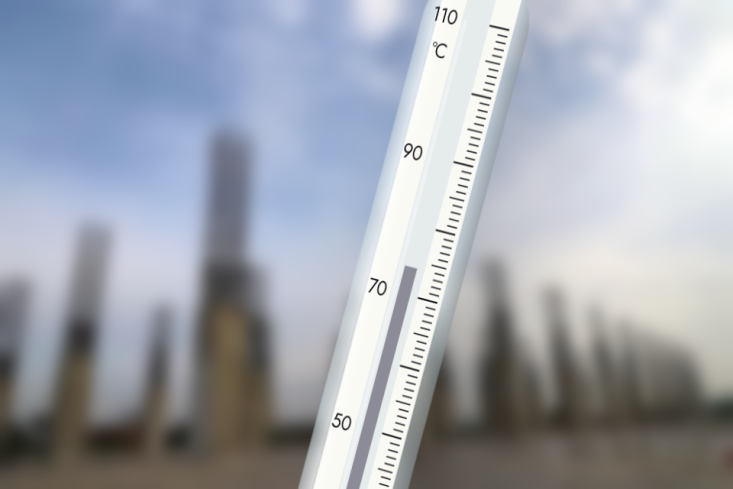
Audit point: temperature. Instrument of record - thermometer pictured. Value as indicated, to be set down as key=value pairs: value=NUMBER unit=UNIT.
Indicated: value=74 unit=°C
